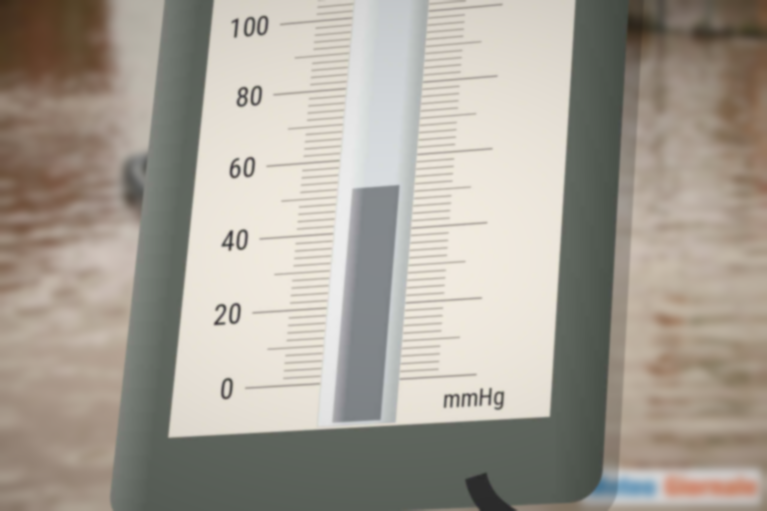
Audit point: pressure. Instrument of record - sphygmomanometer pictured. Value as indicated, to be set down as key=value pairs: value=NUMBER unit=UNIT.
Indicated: value=52 unit=mmHg
